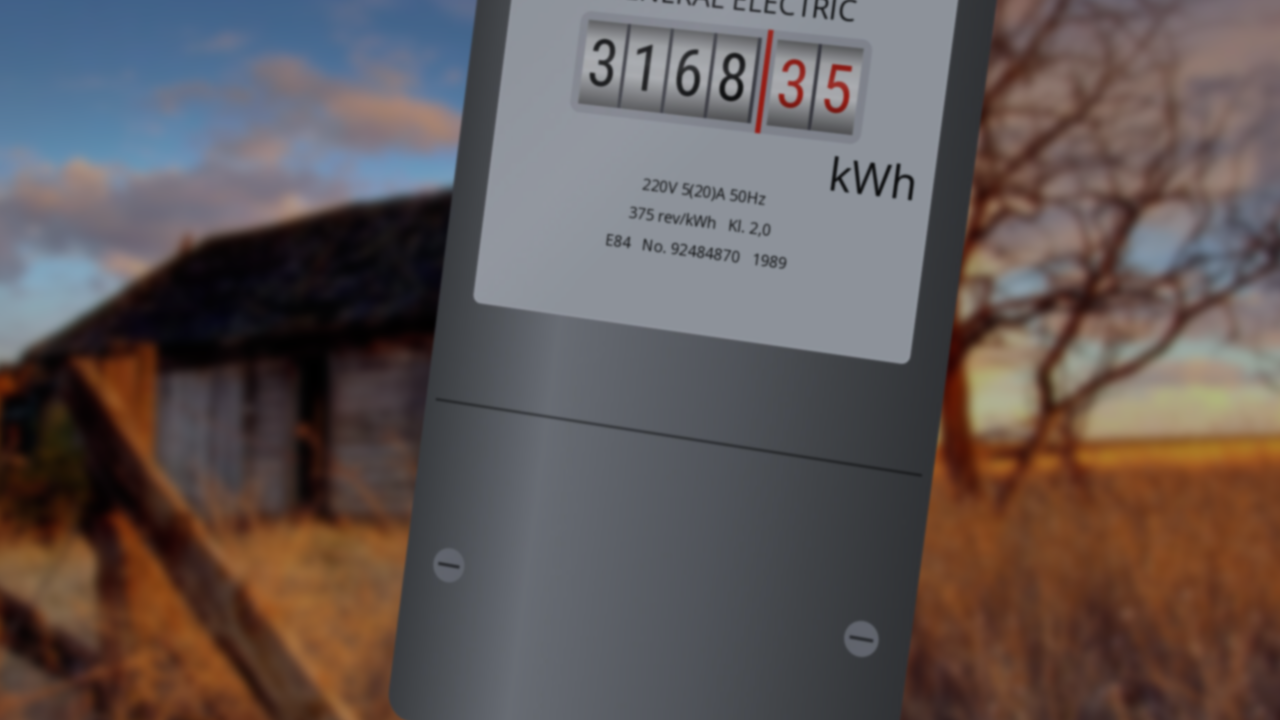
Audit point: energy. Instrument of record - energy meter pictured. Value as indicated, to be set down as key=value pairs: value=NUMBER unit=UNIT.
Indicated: value=3168.35 unit=kWh
